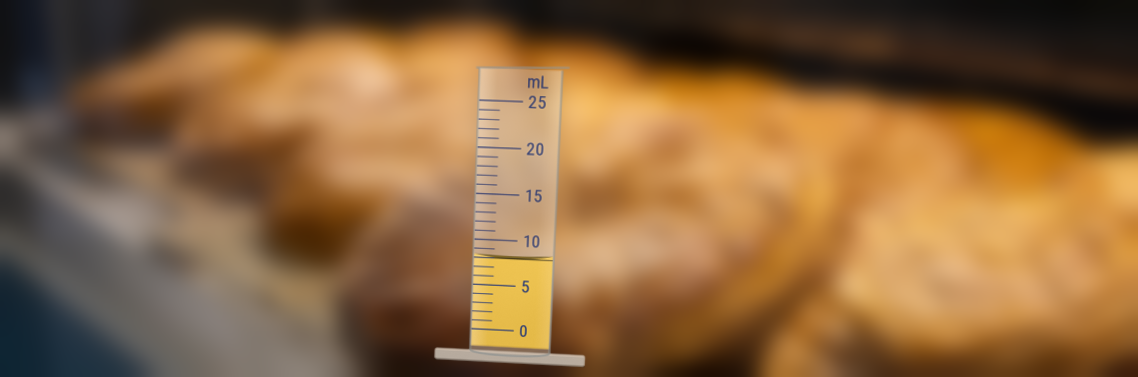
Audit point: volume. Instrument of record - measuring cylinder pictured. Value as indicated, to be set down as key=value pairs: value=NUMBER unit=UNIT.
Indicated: value=8 unit=mL
